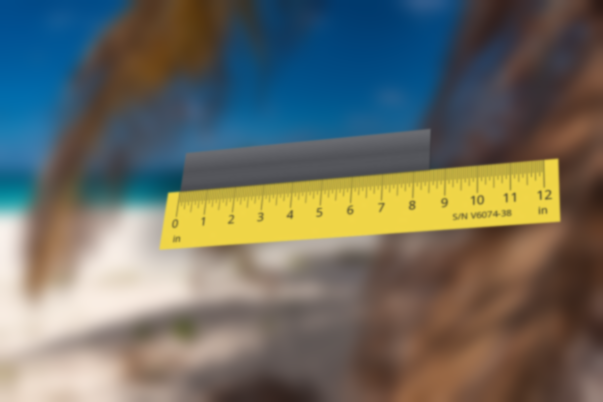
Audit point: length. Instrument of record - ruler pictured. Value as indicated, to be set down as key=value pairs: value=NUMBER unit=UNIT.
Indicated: value=8.5 unit=in
